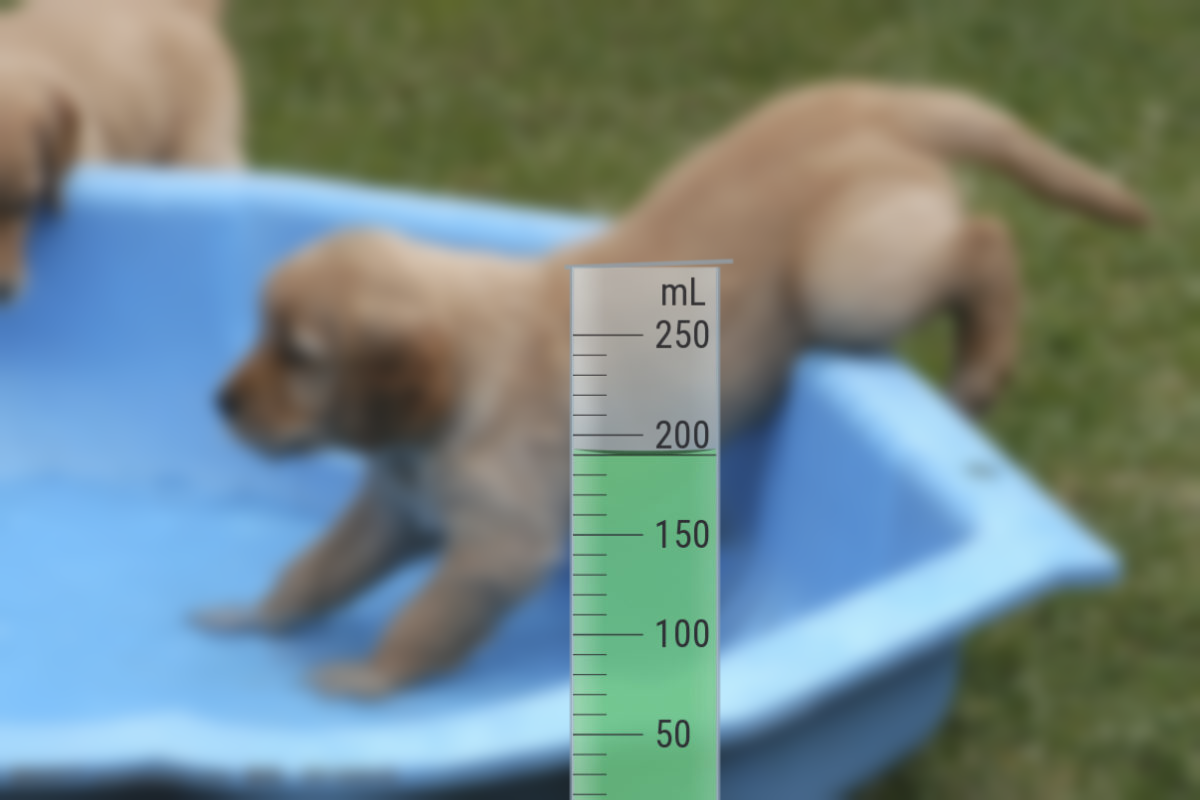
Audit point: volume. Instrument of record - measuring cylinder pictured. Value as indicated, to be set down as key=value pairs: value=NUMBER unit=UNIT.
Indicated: value=190 unit=mL
